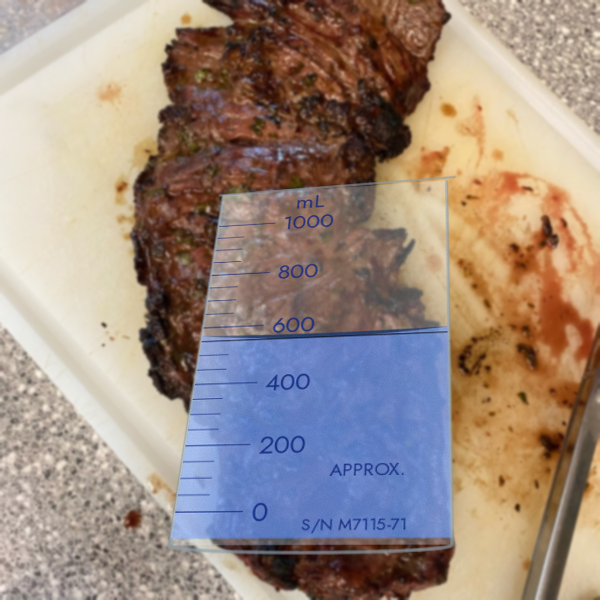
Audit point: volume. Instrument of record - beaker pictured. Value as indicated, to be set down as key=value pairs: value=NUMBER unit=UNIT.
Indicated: value=550 unit=mL
